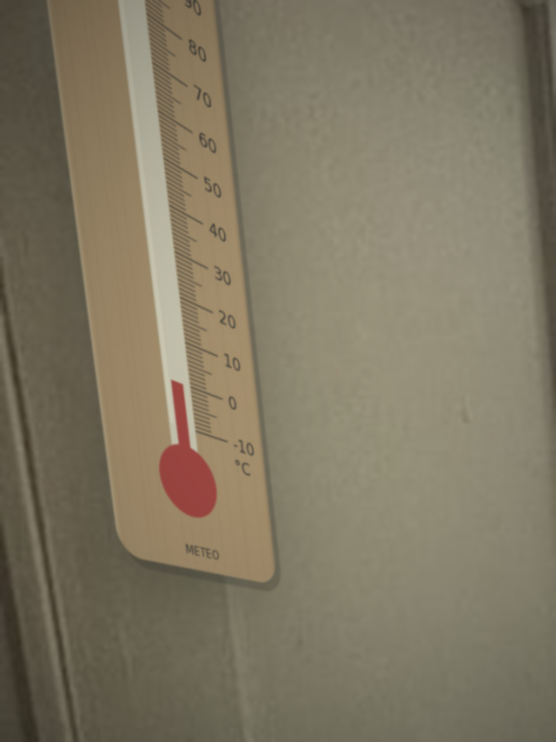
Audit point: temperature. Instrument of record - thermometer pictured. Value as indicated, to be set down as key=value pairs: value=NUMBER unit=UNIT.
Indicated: value=0 unit=°C
